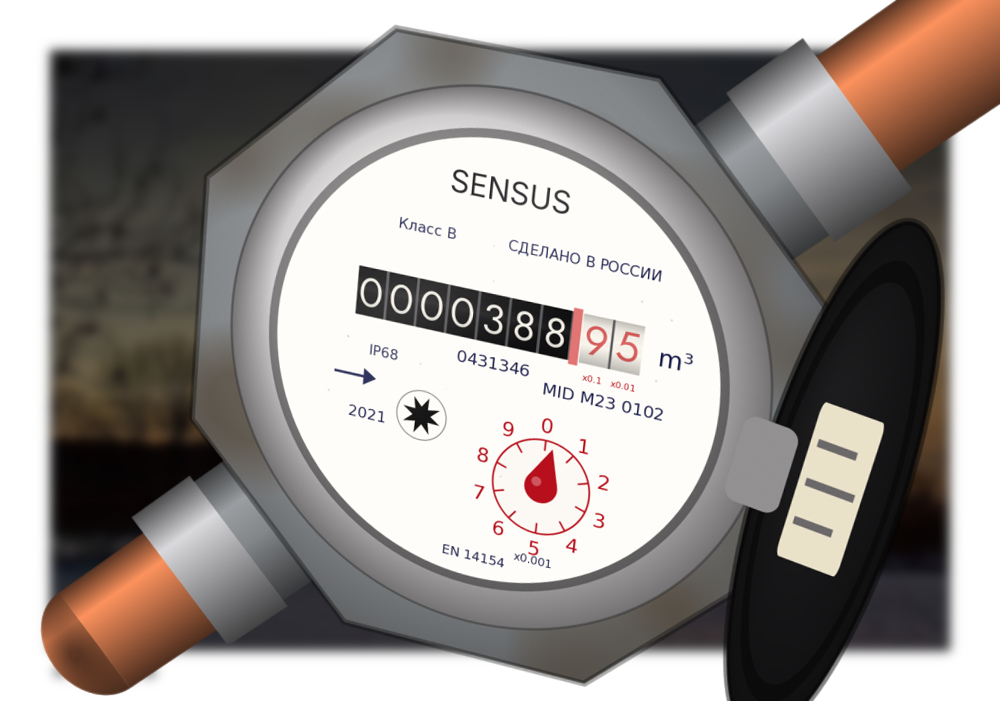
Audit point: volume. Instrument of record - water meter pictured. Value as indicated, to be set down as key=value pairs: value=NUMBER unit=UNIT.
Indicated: value=388.950 unit=m³
